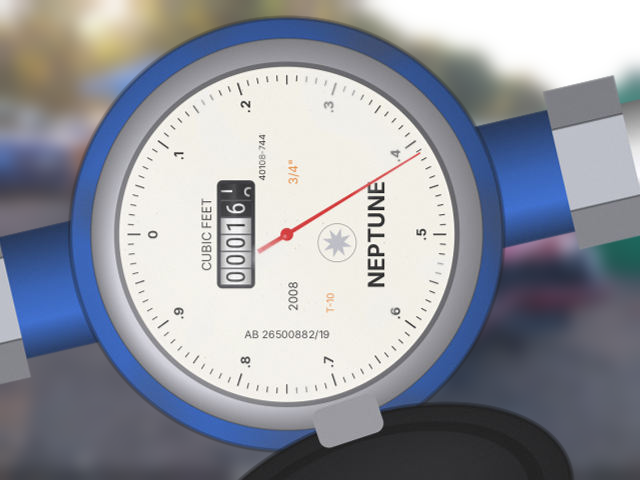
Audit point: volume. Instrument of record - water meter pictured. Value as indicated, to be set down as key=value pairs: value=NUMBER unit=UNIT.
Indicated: value=161.41 unit=ft³
